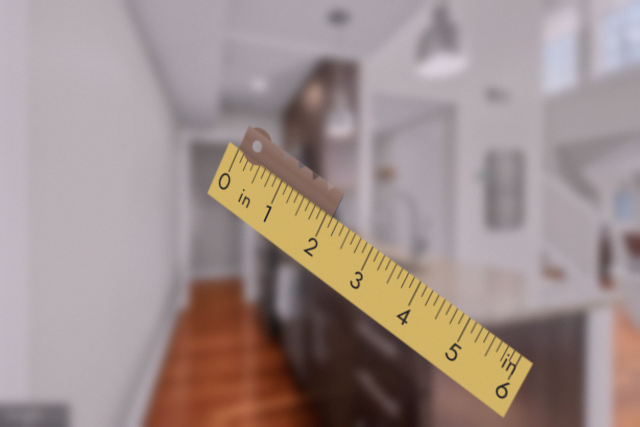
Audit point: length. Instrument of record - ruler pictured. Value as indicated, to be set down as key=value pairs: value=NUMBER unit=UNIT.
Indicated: value=2.125 unit=in
